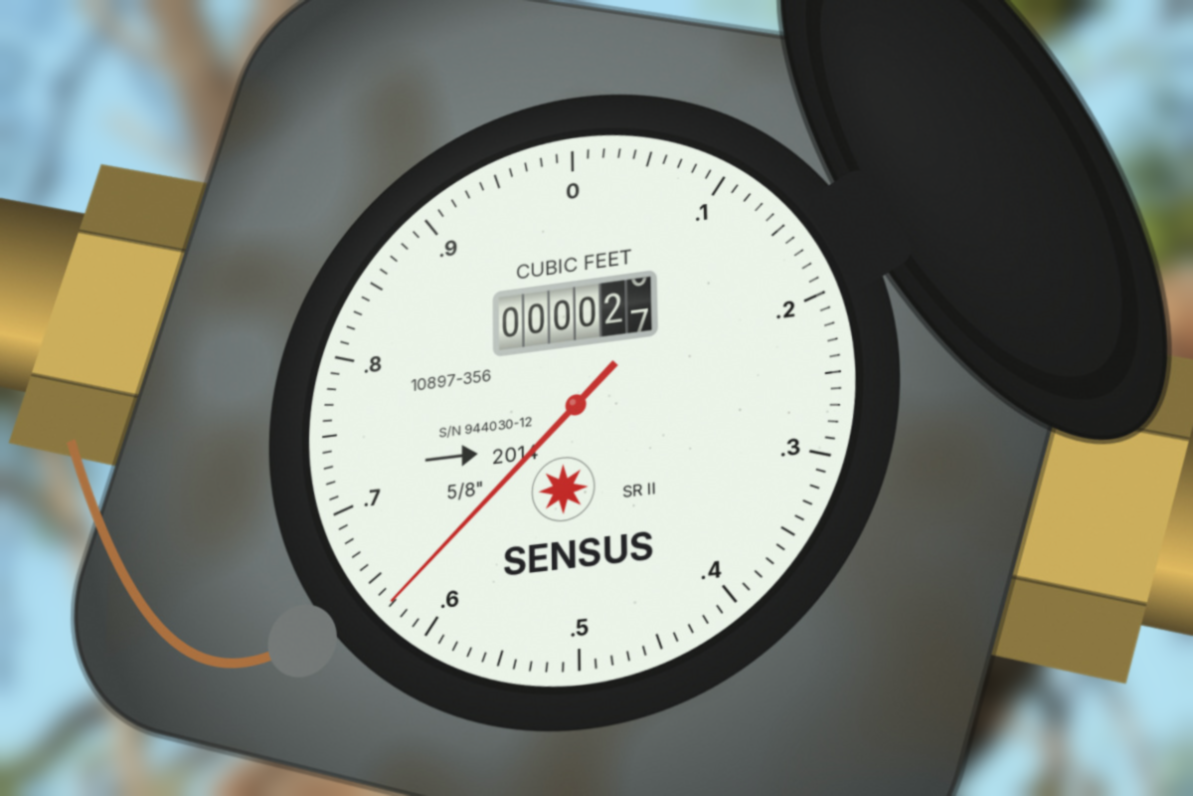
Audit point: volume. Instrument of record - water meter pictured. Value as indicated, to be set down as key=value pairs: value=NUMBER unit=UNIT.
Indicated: value=26.63 unit=ft³
